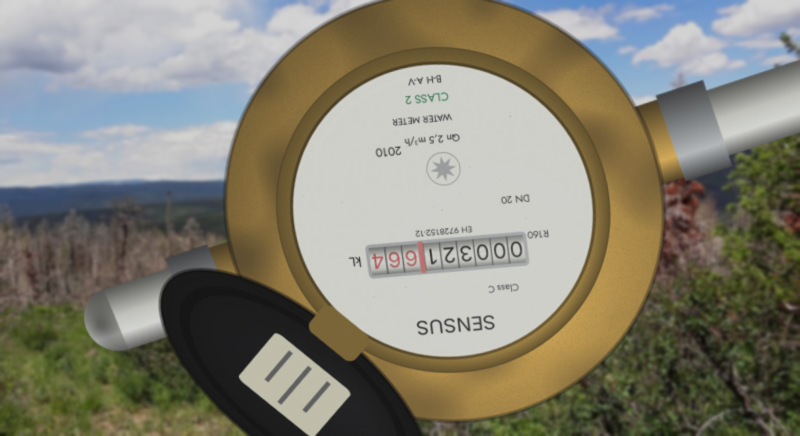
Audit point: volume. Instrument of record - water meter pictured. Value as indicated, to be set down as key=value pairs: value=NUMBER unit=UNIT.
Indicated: value=321.664 unit=kL
